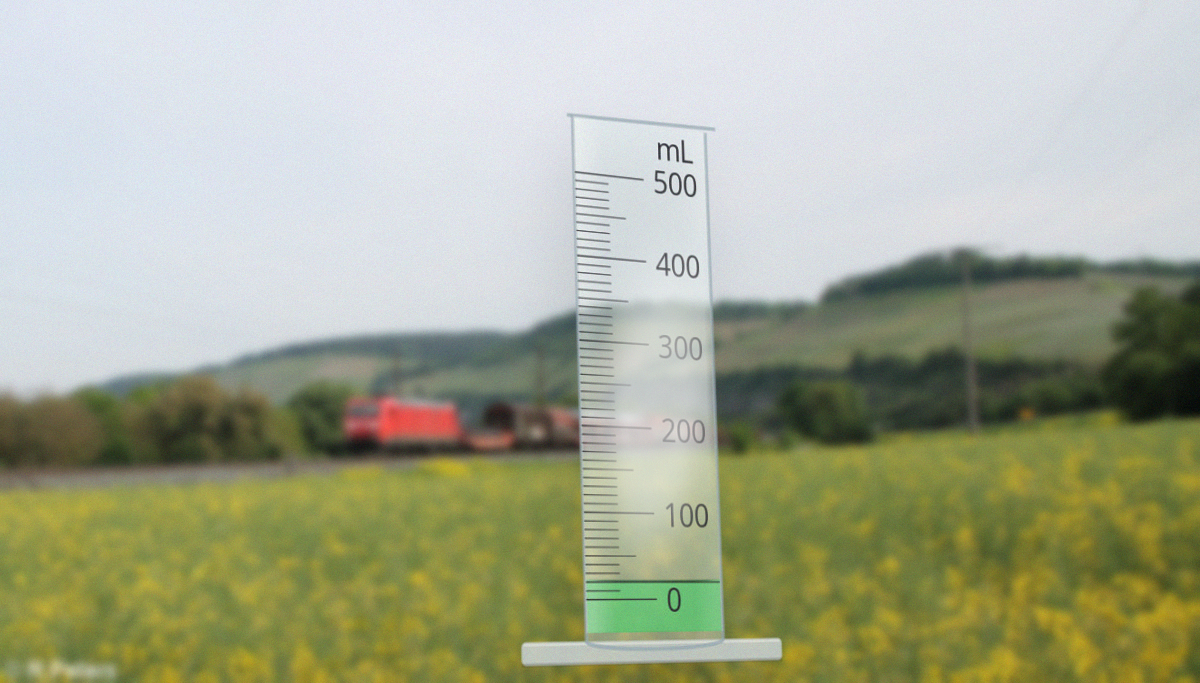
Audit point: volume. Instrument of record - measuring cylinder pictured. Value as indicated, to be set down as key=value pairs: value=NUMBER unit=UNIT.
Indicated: value=20 unit=mL
